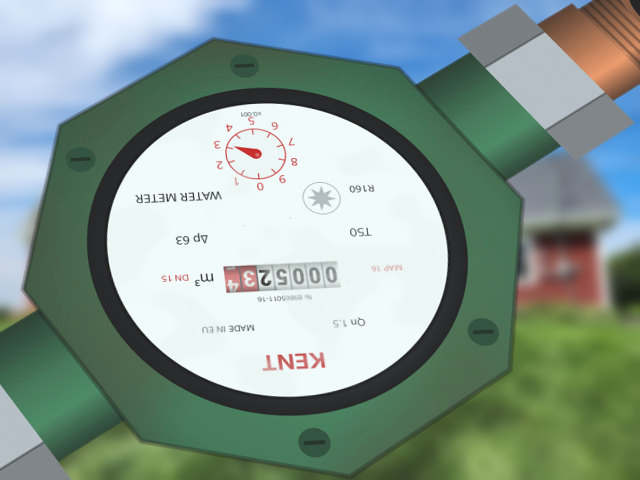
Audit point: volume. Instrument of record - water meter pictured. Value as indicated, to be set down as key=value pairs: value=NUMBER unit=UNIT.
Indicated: value=52.343 unit=m³
